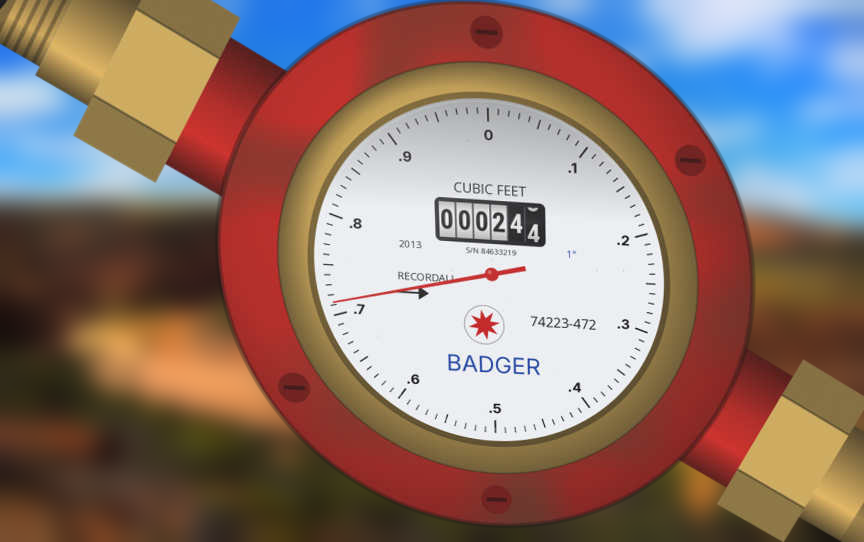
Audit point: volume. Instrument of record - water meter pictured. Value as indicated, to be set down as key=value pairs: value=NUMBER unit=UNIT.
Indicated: value=243.71 unit=ft³
